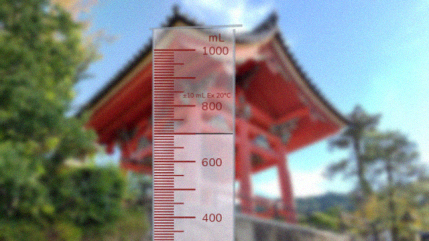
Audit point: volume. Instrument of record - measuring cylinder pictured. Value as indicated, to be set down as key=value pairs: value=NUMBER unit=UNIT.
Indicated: value=700 unit=mL
